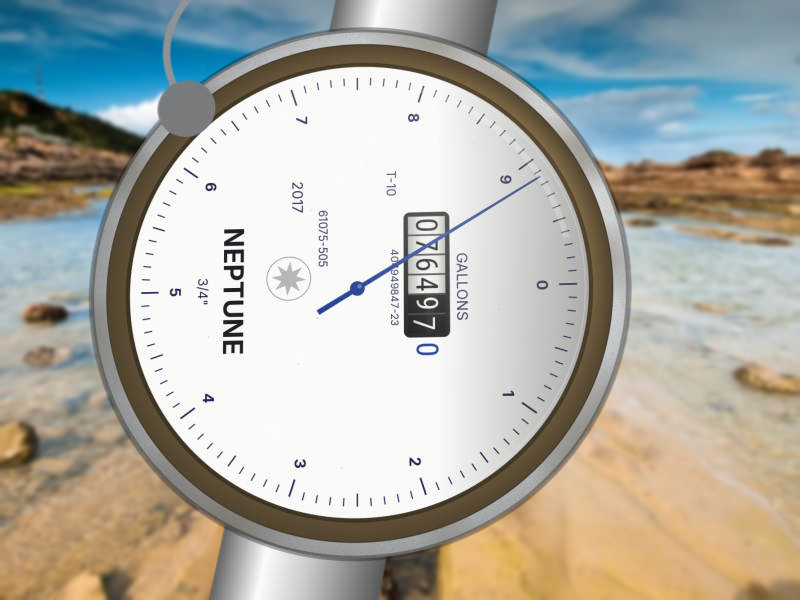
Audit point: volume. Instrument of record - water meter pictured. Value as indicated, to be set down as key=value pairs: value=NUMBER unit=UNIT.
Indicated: value=764969.1 unit=gal
